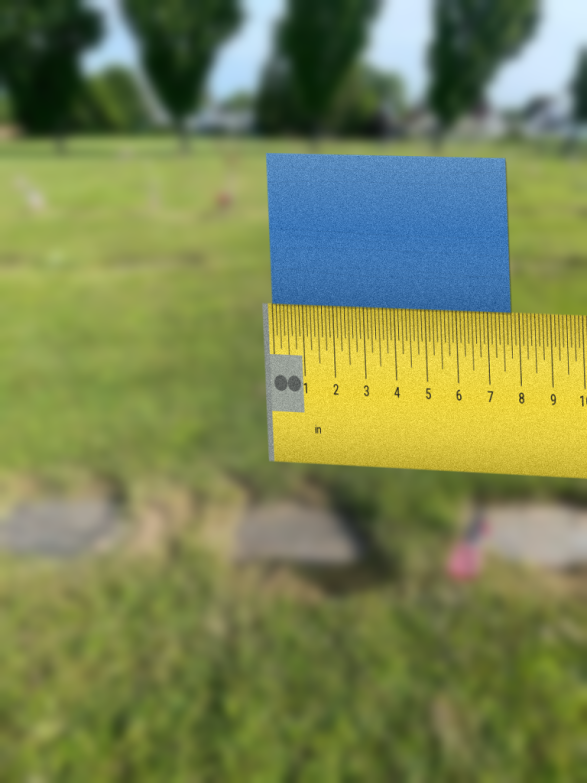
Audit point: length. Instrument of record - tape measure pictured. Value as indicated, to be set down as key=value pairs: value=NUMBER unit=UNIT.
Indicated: value=7.75 unit=in
